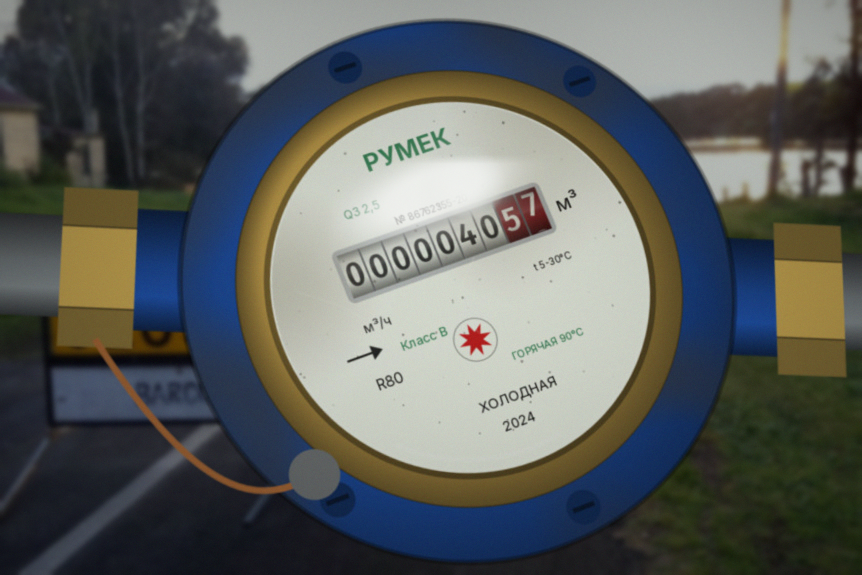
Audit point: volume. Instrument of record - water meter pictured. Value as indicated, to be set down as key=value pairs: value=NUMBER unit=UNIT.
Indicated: value=40.57 unit=m³
